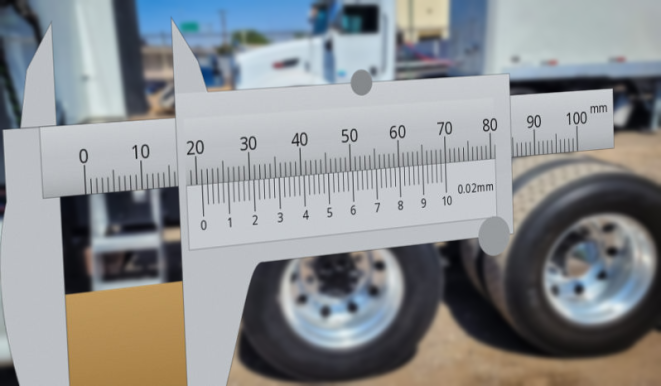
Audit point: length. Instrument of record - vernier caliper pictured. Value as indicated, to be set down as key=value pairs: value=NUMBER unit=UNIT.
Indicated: value=21.0 unit=mm
